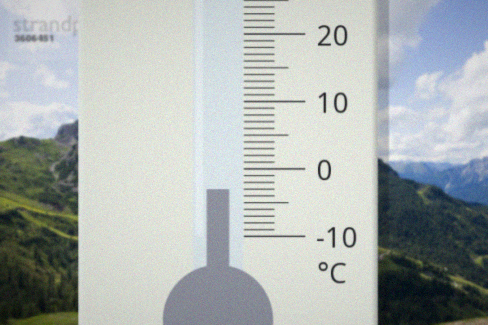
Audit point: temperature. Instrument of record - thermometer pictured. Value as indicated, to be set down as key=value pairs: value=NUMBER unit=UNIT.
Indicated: value=-3 unit=°C
